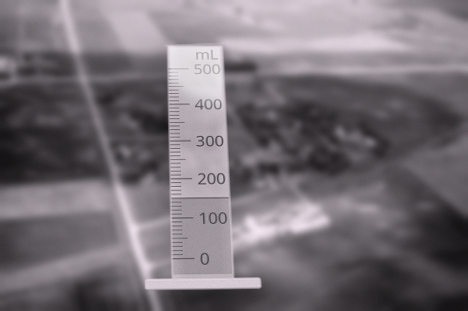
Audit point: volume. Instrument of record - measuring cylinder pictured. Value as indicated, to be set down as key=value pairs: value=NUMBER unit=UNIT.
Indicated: value=150 unit=mL
